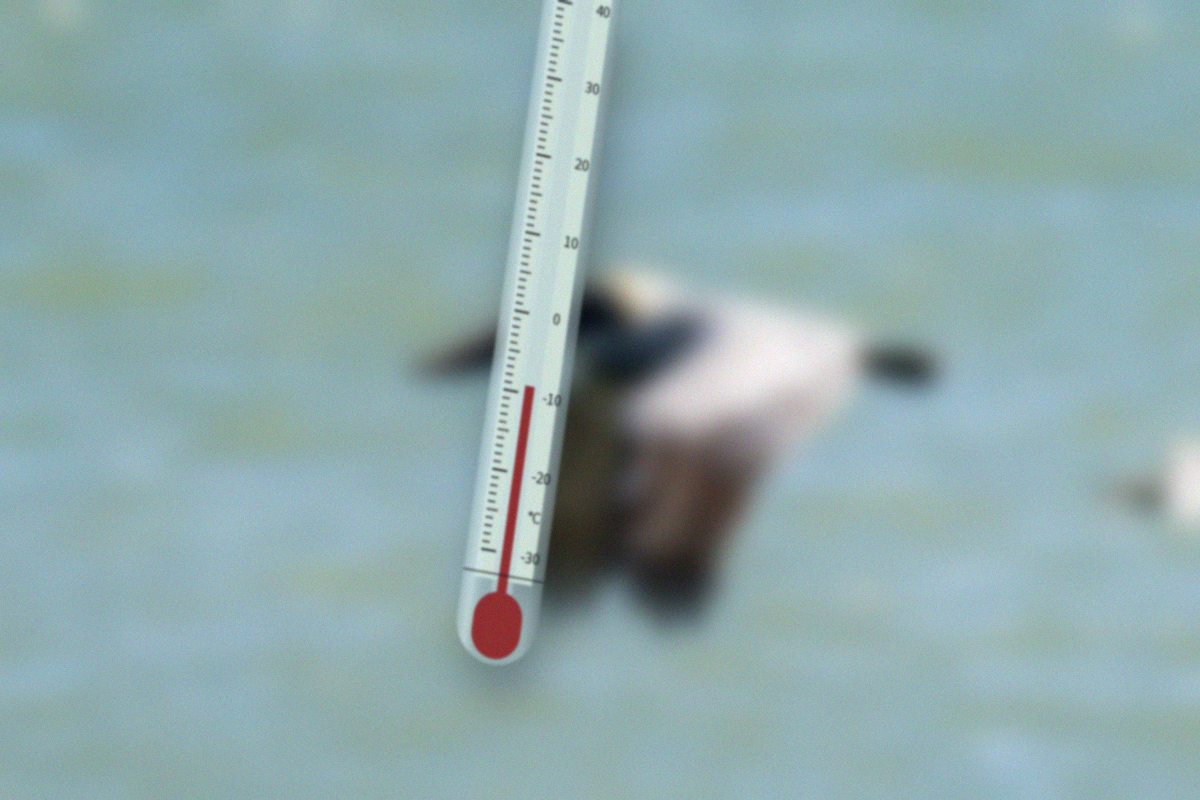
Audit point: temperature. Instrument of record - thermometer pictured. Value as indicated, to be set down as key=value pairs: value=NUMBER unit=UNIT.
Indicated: value=-9 unit=°C
